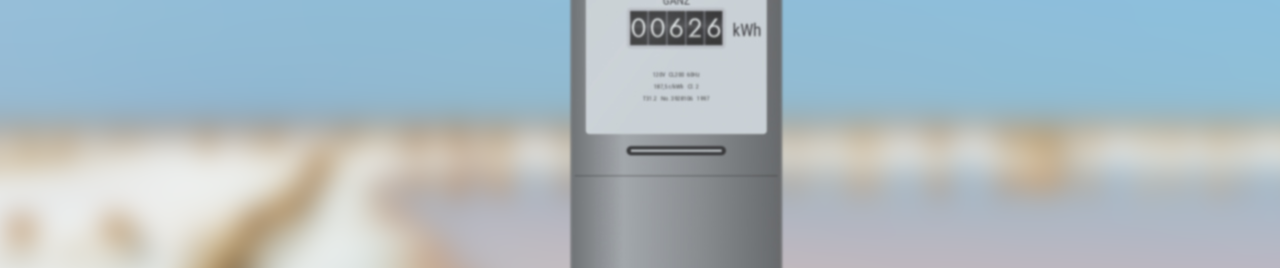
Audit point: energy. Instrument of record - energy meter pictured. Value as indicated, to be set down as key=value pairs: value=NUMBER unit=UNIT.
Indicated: value=626 unit=kWh
